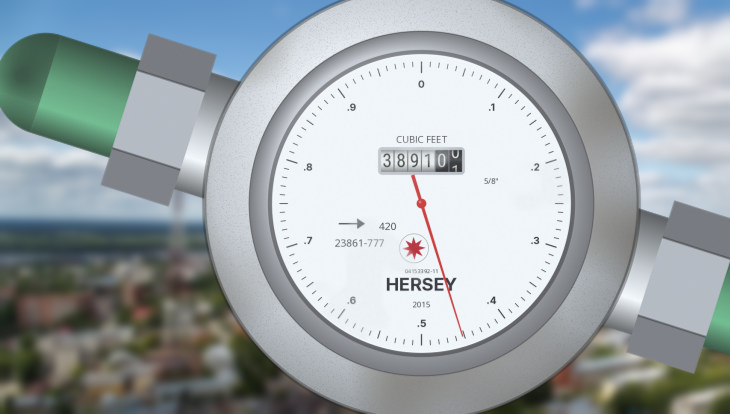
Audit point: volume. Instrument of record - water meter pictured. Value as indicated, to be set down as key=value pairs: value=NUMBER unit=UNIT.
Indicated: value=389100.45 unit=ft³
